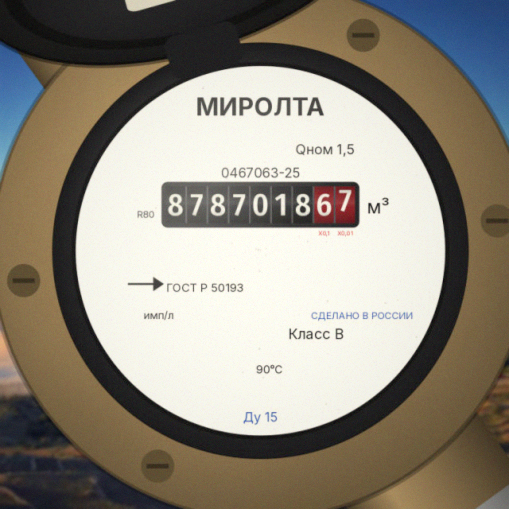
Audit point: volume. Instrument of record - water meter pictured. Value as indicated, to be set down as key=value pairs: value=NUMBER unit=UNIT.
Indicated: value=8787018.67 unit=m³
